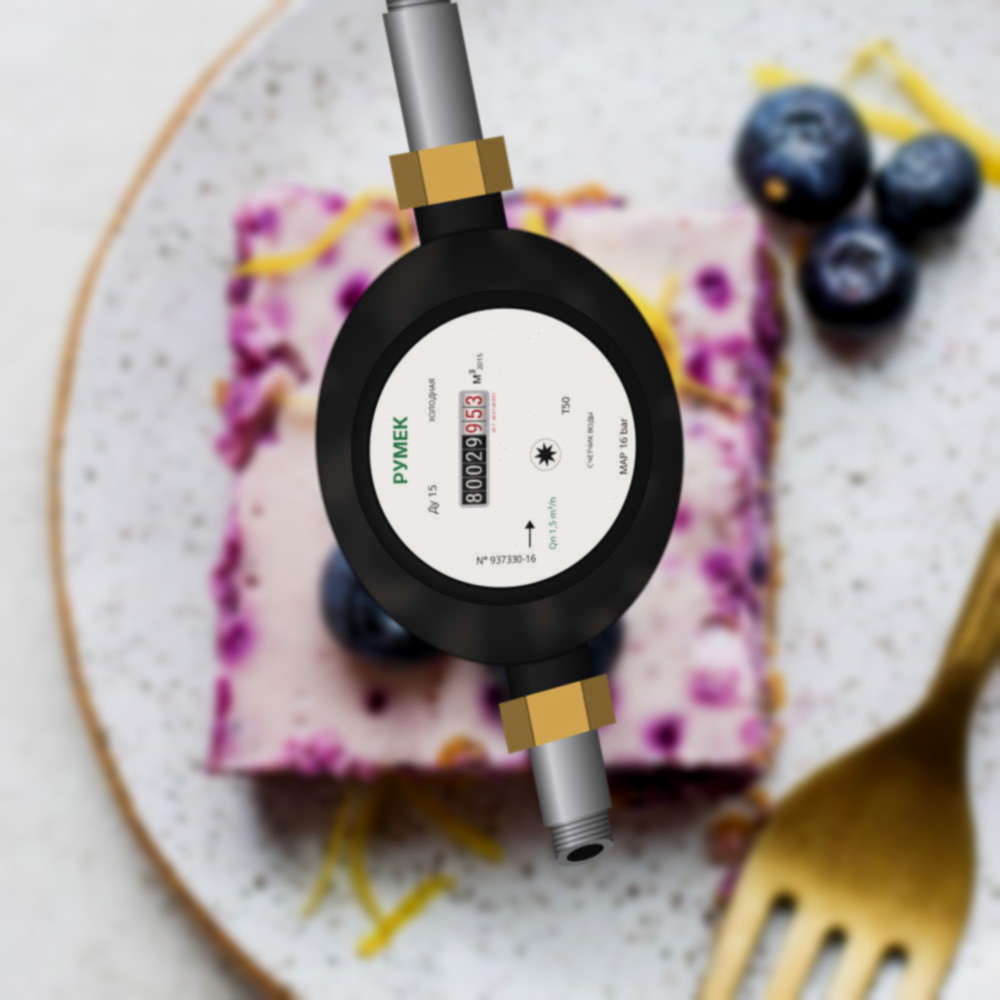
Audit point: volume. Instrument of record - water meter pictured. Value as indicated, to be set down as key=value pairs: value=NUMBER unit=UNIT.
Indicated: value=80029.953 unit=m³
